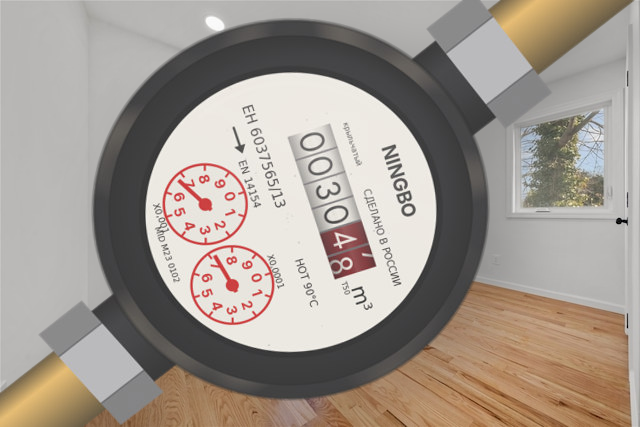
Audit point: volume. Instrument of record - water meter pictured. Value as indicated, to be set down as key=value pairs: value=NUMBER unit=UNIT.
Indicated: value=30.4767 unit=m³
